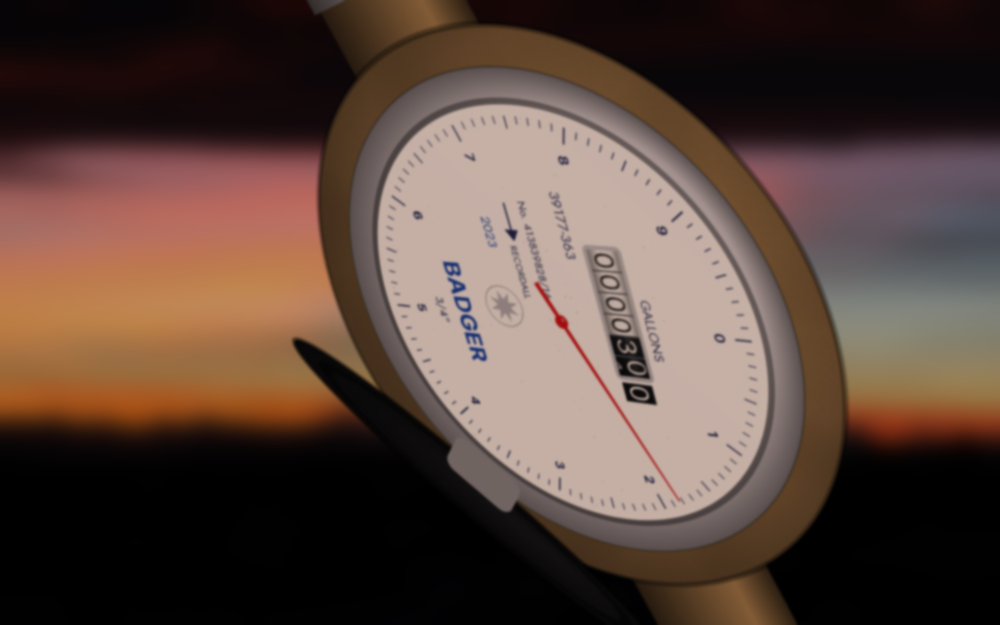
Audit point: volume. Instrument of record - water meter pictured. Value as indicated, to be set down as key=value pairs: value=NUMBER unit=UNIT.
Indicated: value=301.8 unit=gal
